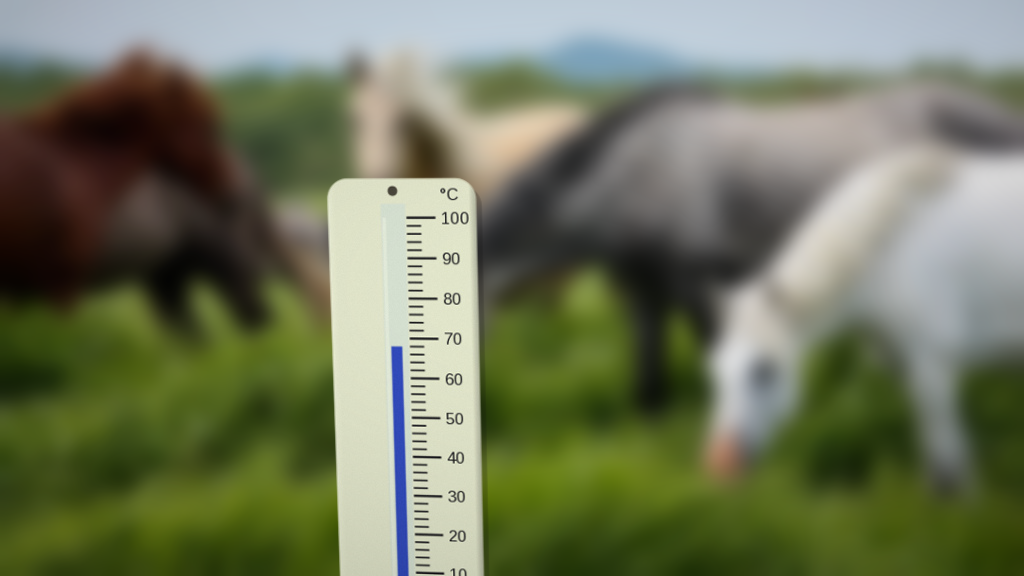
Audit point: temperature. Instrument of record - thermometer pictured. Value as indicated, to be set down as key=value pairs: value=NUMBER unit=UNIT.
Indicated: value=68 unit=°C
